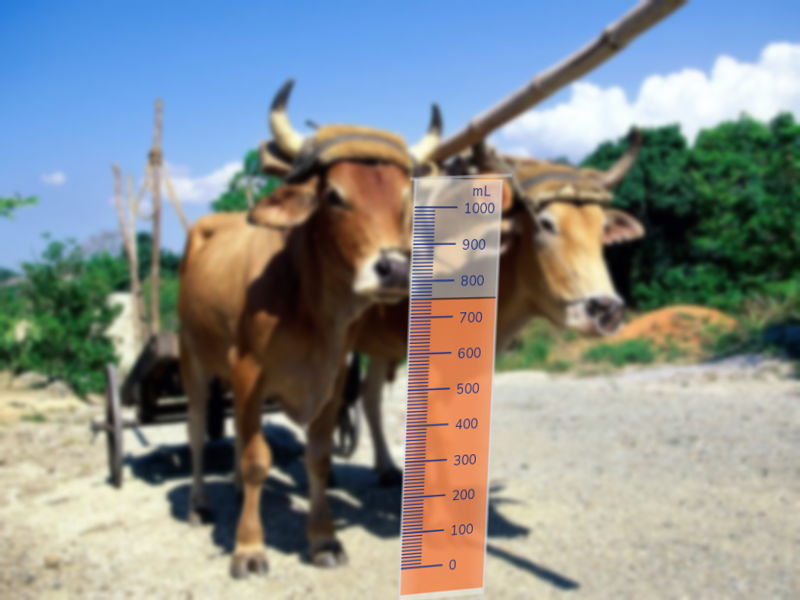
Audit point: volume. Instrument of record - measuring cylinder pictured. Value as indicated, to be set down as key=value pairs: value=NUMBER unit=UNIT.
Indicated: value=750 unit=mL
